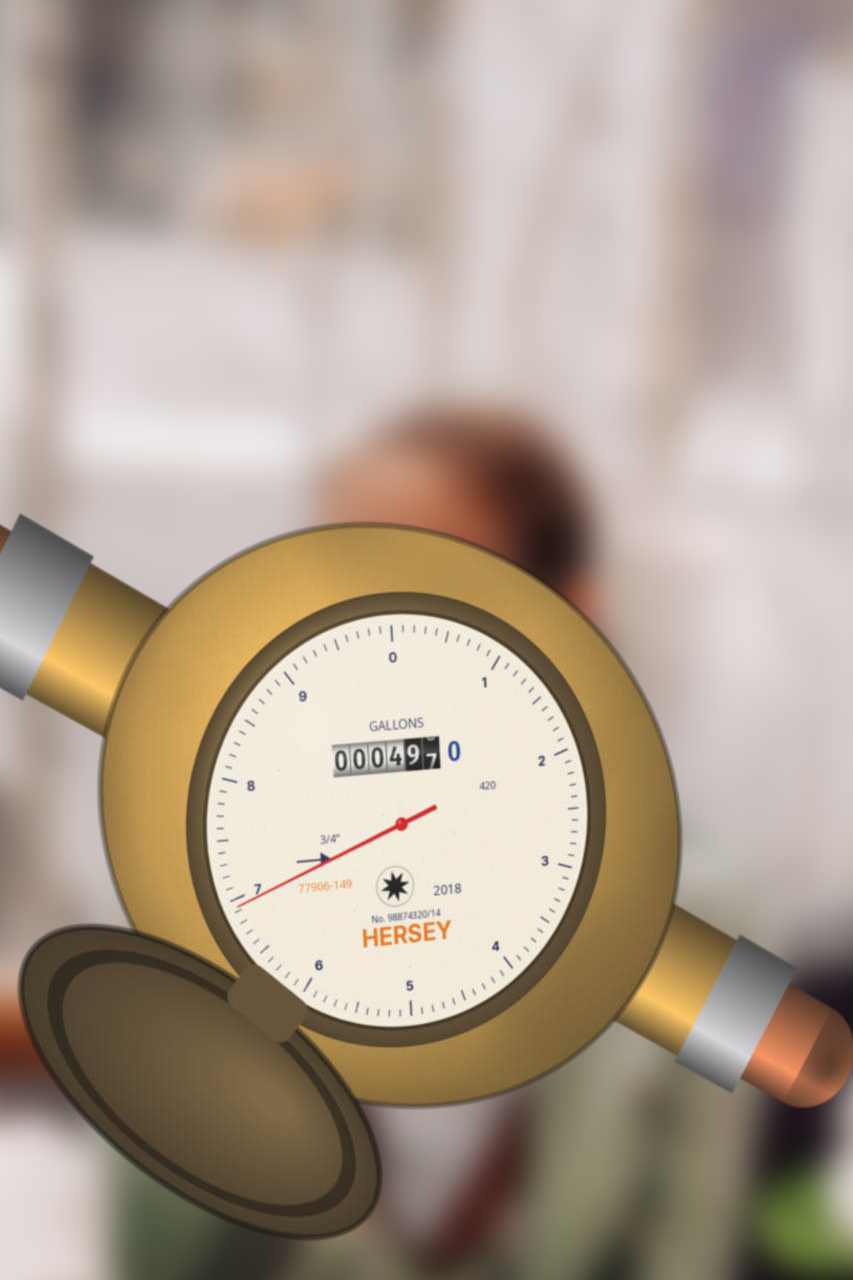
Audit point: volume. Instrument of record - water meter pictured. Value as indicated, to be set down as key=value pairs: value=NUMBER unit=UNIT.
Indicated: value=4966.9 unit=gal
